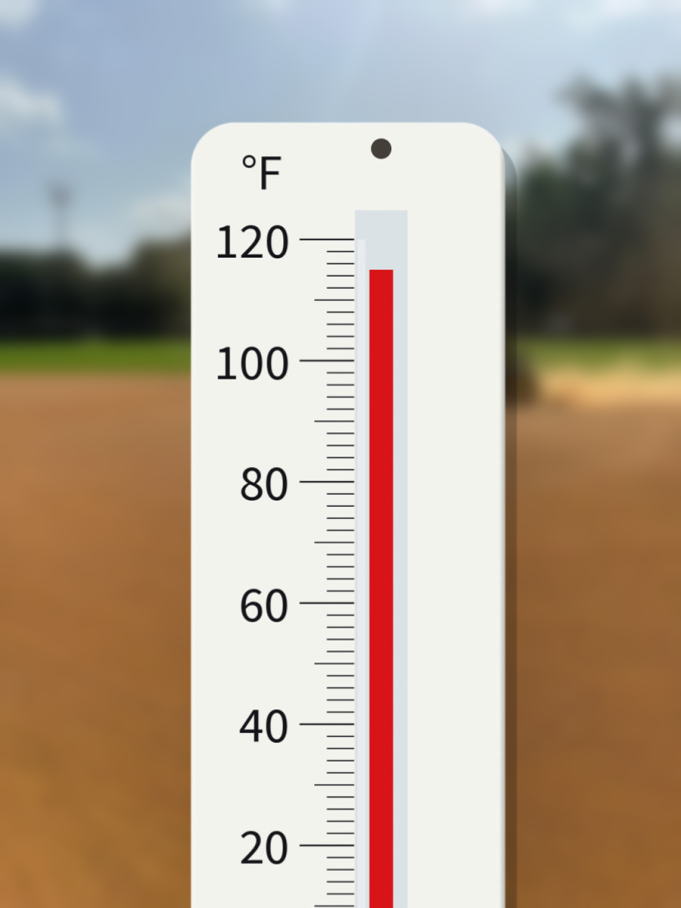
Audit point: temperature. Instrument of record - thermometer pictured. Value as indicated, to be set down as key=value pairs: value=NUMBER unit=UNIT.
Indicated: value=115 unit=°F
